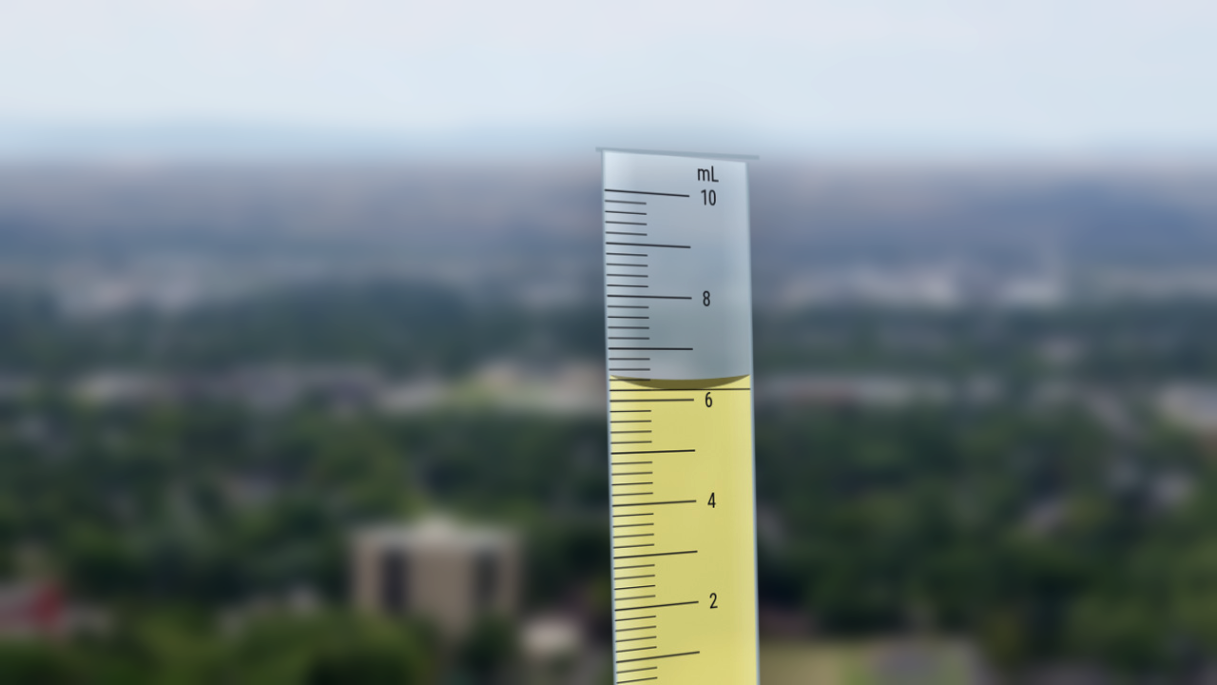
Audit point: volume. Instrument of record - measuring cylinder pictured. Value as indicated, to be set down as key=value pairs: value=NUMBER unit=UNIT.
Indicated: value=6.2 unit=mL
